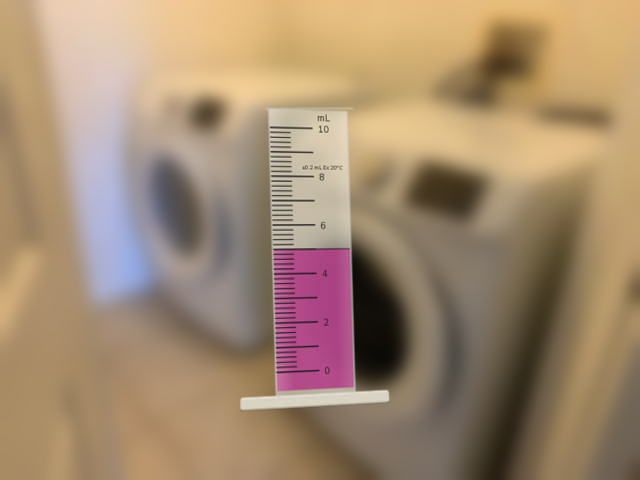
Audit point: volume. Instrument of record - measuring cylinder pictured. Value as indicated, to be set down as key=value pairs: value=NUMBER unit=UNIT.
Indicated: value=5 unit=mL
